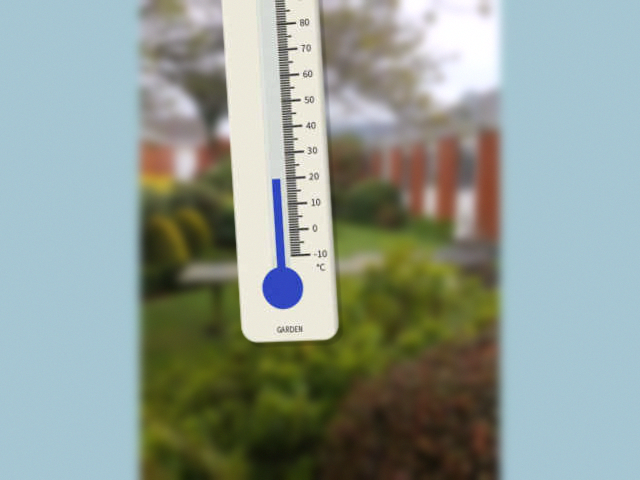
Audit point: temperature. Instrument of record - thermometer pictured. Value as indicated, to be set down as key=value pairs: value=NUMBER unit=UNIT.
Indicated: value=20 unit=°C
